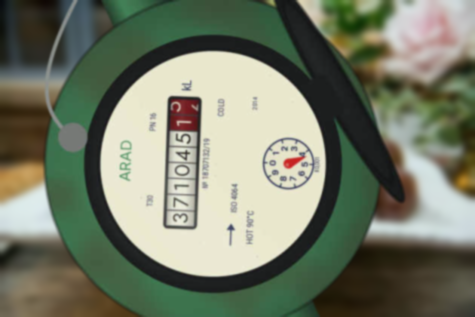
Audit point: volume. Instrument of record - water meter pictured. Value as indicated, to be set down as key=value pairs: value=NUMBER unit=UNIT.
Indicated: value=371045.154 unit=kL
